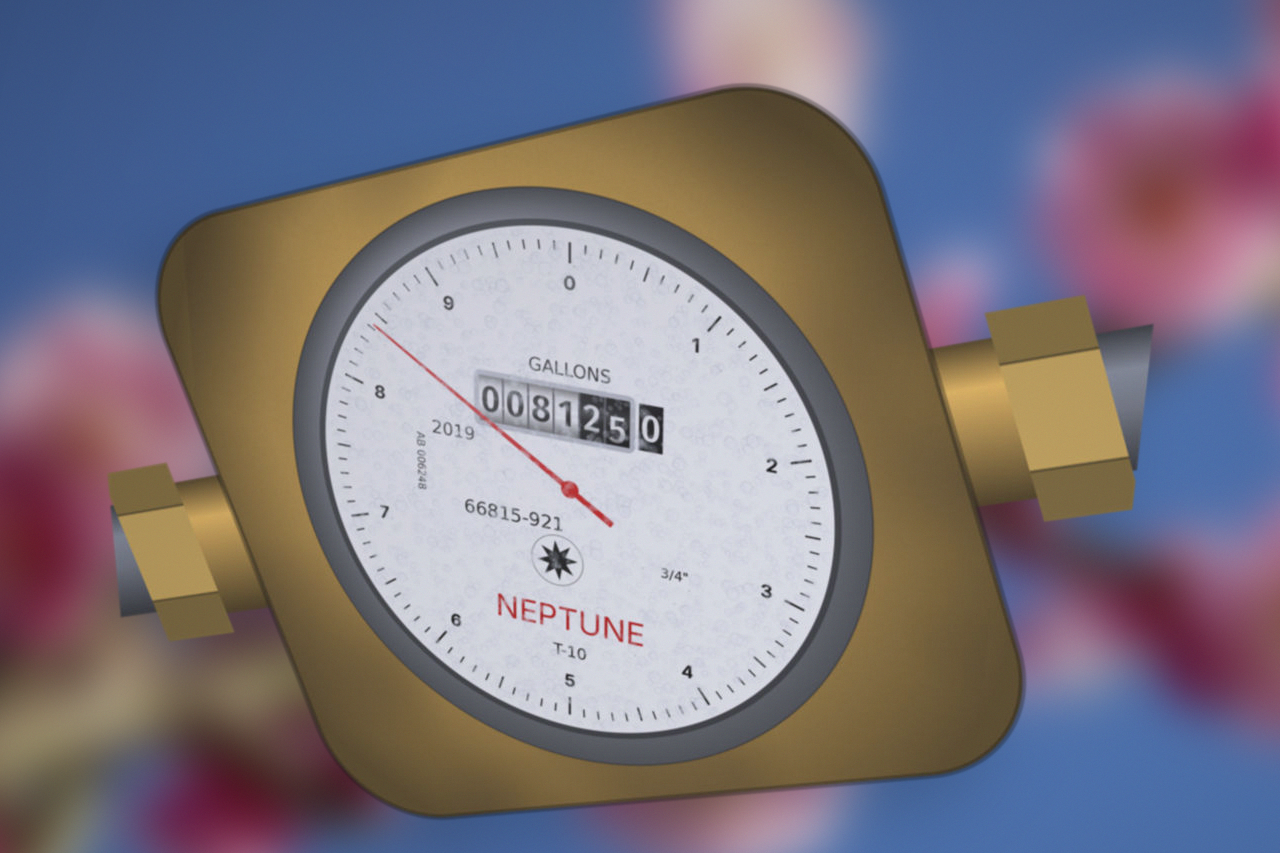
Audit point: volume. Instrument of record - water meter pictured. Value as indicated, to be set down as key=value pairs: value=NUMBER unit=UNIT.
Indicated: value=81248.4 unit=gal
